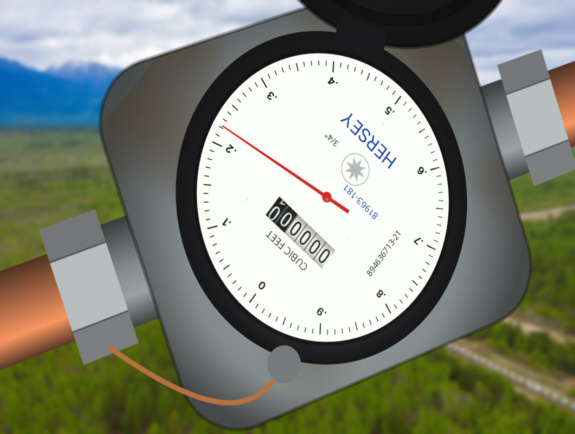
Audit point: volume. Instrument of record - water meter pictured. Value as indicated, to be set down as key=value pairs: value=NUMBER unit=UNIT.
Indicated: value=0.22 unit=ft³
